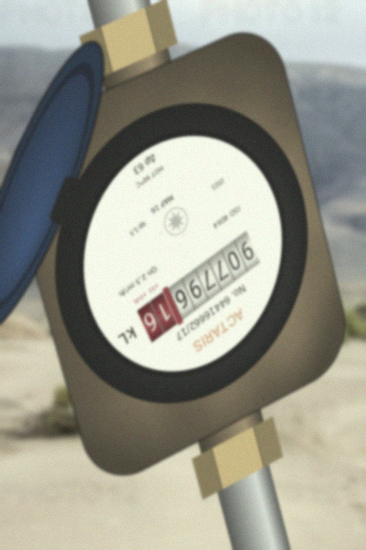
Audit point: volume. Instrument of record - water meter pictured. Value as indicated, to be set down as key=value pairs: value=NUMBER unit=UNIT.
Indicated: value=907796.16 unit=kL
